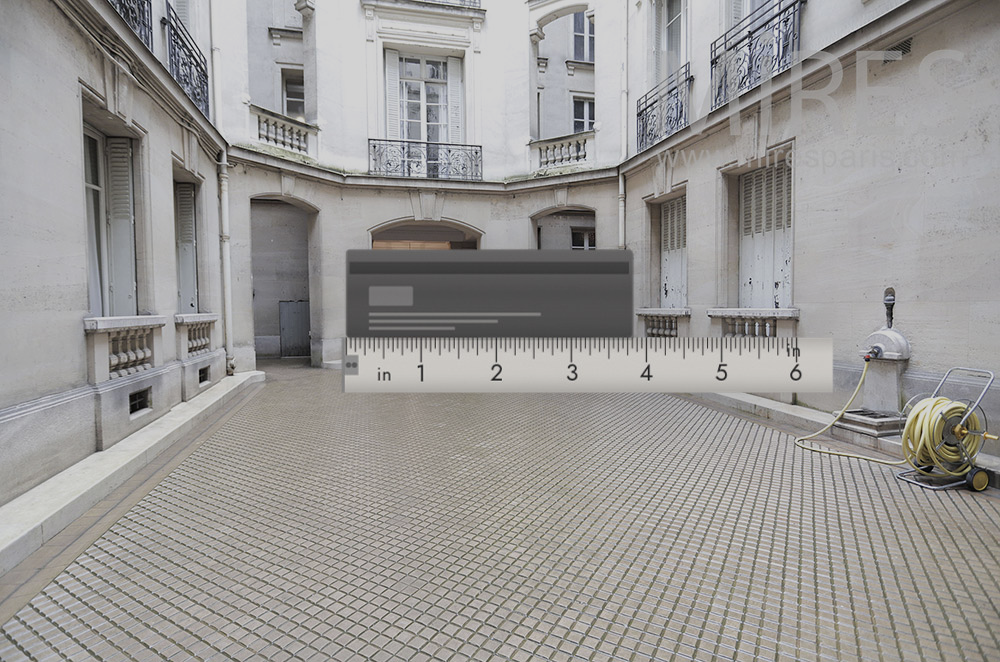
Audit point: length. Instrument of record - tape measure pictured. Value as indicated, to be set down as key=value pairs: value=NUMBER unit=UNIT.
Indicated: value=3.8125 unit=in
